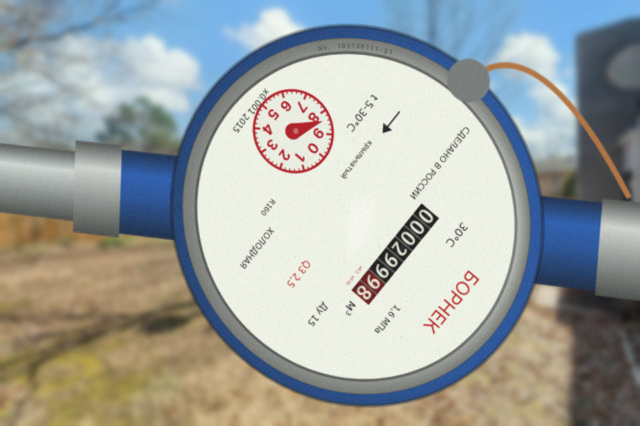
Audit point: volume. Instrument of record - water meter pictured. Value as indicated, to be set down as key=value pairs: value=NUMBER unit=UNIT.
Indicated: value=299.988 unit=m³
